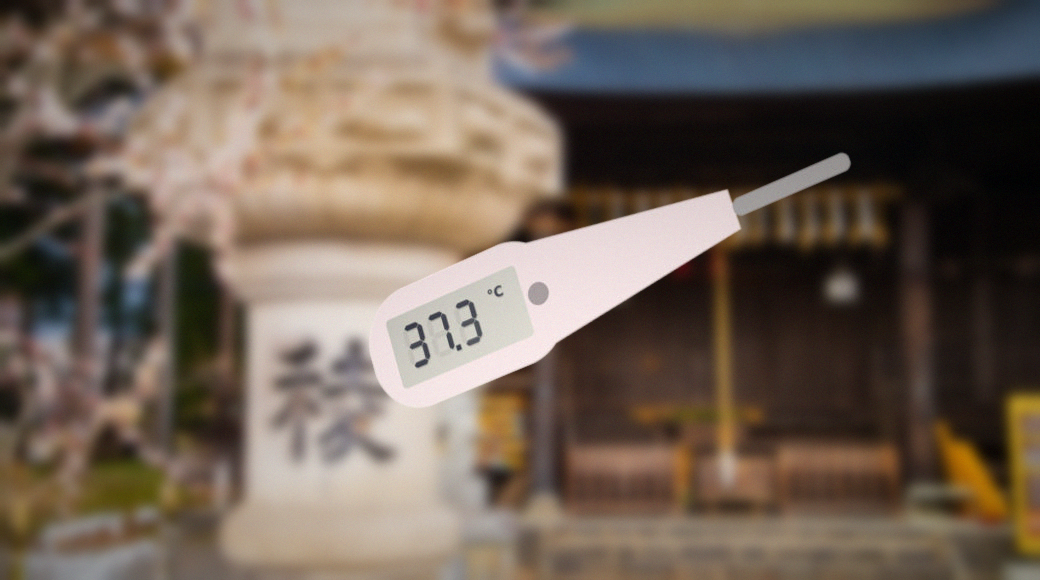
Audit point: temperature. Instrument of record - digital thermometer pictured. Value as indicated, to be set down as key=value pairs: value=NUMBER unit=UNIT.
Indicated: value=37.3 unit=°C
